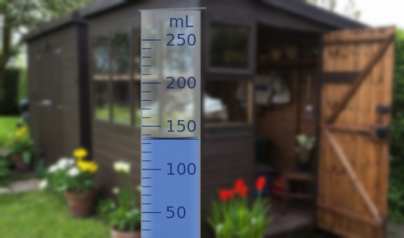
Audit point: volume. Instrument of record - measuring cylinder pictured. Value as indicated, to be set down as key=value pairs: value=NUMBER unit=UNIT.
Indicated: value=135 unit=mL
